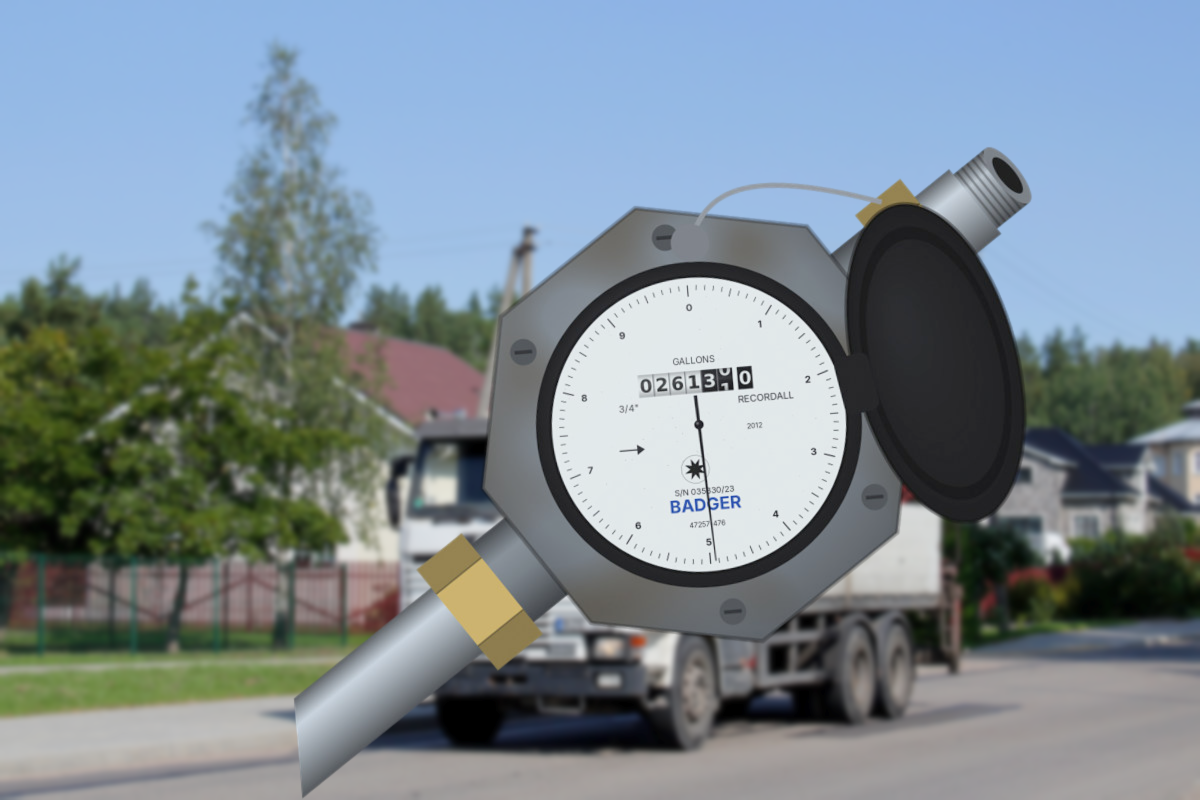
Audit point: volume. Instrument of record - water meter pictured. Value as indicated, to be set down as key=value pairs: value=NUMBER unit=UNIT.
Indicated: value=261304.9 unit=gal
